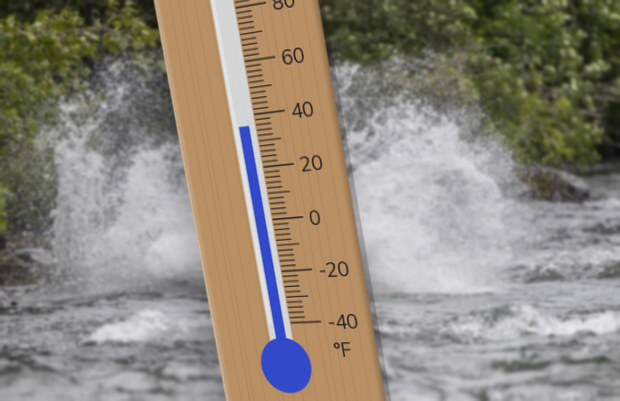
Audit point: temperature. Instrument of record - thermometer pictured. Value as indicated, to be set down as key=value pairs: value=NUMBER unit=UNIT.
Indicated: value=36 unit=°F
